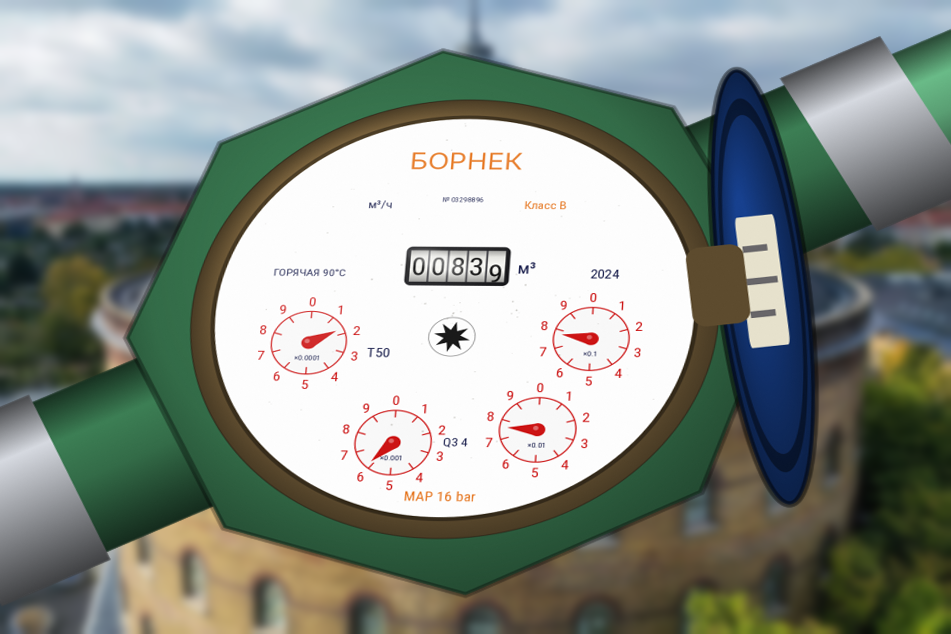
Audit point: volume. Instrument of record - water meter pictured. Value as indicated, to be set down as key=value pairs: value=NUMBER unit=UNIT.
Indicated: value=838.7761 unit=m³
